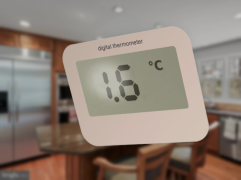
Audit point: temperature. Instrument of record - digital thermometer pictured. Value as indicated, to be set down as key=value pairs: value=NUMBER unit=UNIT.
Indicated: value=1.6 unit=°C
